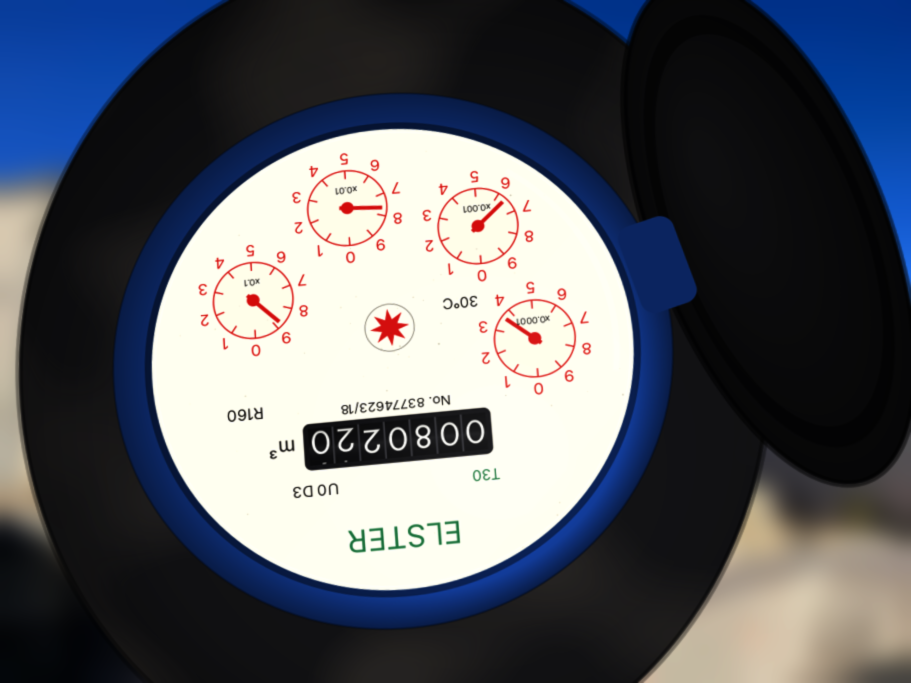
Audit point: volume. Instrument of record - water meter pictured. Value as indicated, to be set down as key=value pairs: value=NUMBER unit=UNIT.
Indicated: value=80219.8763 unit=m³
